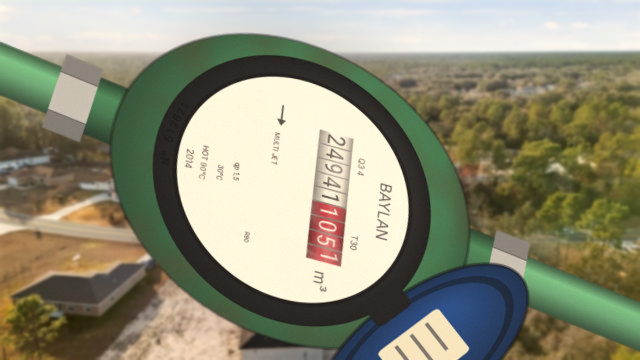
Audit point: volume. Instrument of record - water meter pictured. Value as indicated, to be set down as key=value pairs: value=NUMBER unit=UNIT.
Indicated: value=24941.1051 unit=m³
